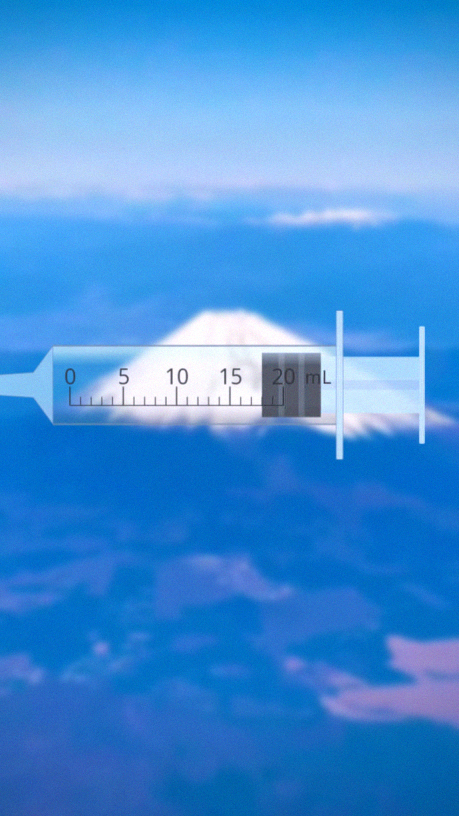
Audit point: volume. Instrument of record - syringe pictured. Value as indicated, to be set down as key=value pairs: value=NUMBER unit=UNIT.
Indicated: value=18 unit=mL
